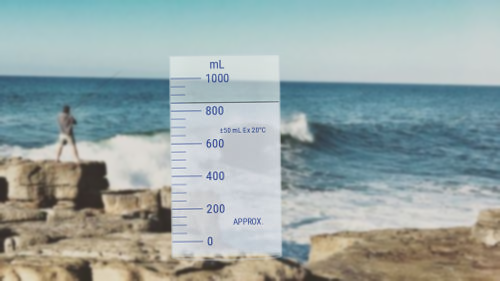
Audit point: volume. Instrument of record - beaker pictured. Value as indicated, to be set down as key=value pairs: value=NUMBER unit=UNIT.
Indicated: value=850 unit=mL
